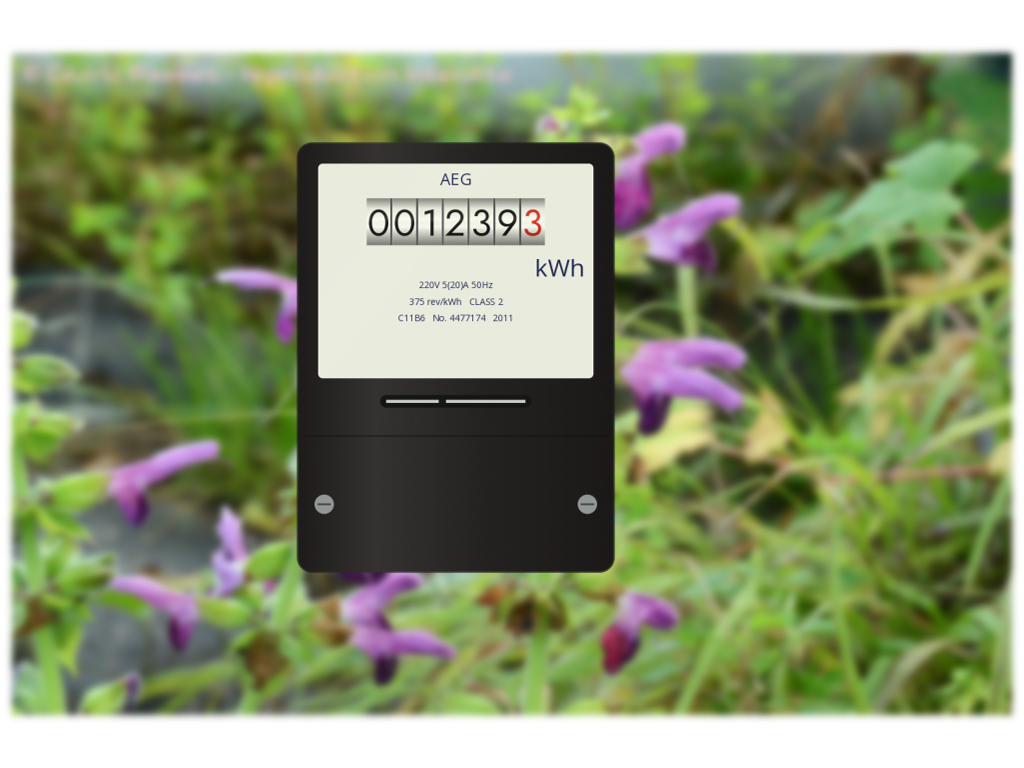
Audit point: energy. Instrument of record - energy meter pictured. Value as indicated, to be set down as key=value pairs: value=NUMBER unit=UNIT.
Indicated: value=1239.3 unit=kWh
